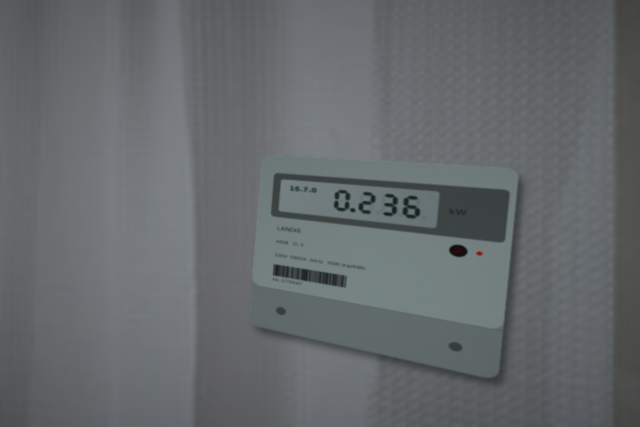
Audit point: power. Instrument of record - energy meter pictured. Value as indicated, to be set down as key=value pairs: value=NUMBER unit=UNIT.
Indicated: value=0.236 unit=kW
